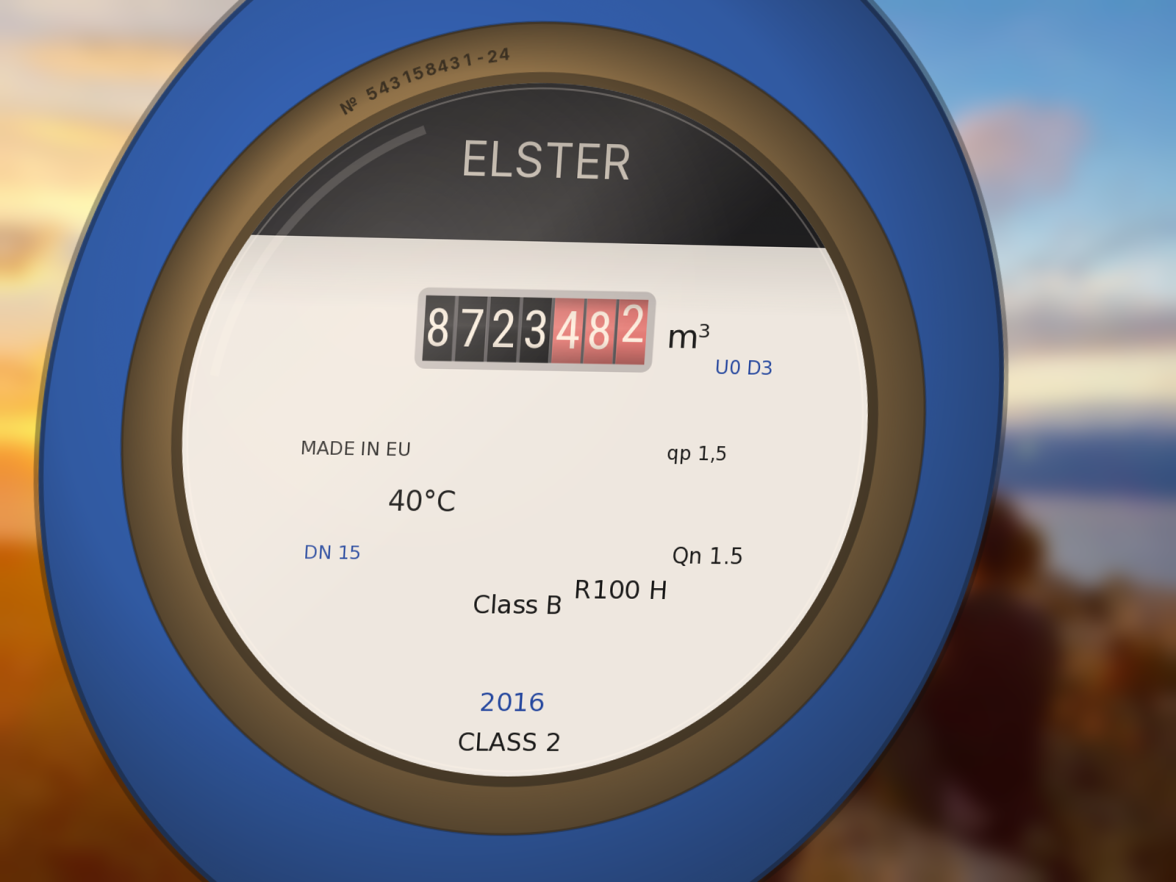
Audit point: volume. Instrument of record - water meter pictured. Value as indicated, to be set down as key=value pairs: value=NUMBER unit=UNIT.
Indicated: value=8723.482 unit=m³
